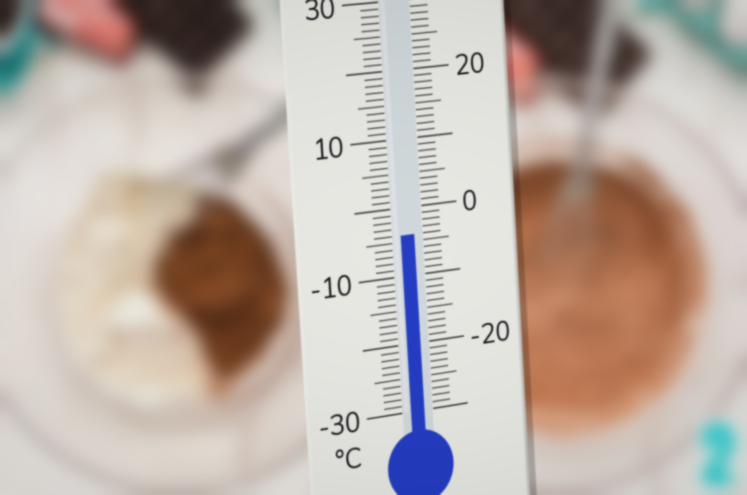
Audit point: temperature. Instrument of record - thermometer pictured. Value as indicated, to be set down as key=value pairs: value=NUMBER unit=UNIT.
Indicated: value=-4 unit=°C
